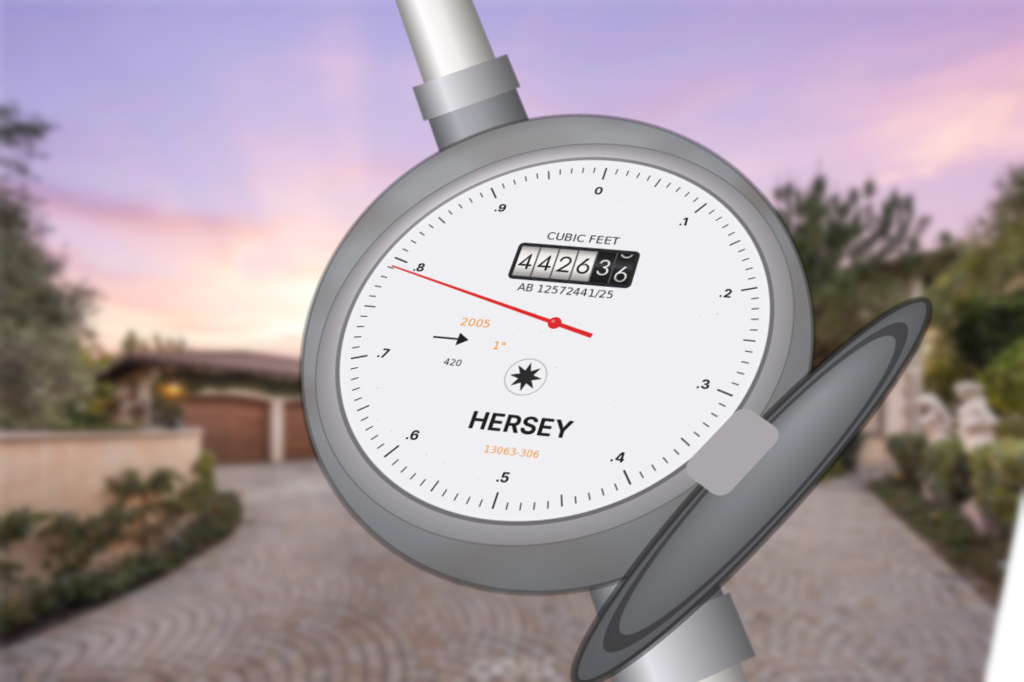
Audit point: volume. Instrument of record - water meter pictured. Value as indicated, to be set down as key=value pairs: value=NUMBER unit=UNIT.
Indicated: value=442635.79 unit=ft³
